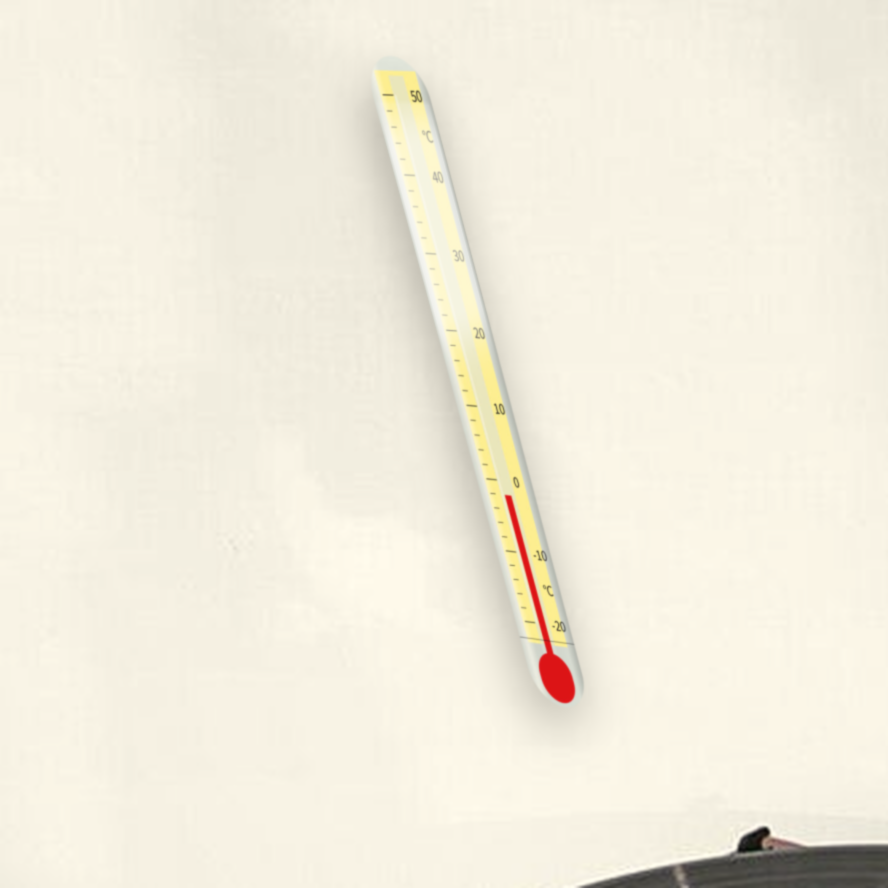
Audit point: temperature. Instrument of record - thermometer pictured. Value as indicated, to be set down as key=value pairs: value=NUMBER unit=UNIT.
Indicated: value=-2 unit=°C
